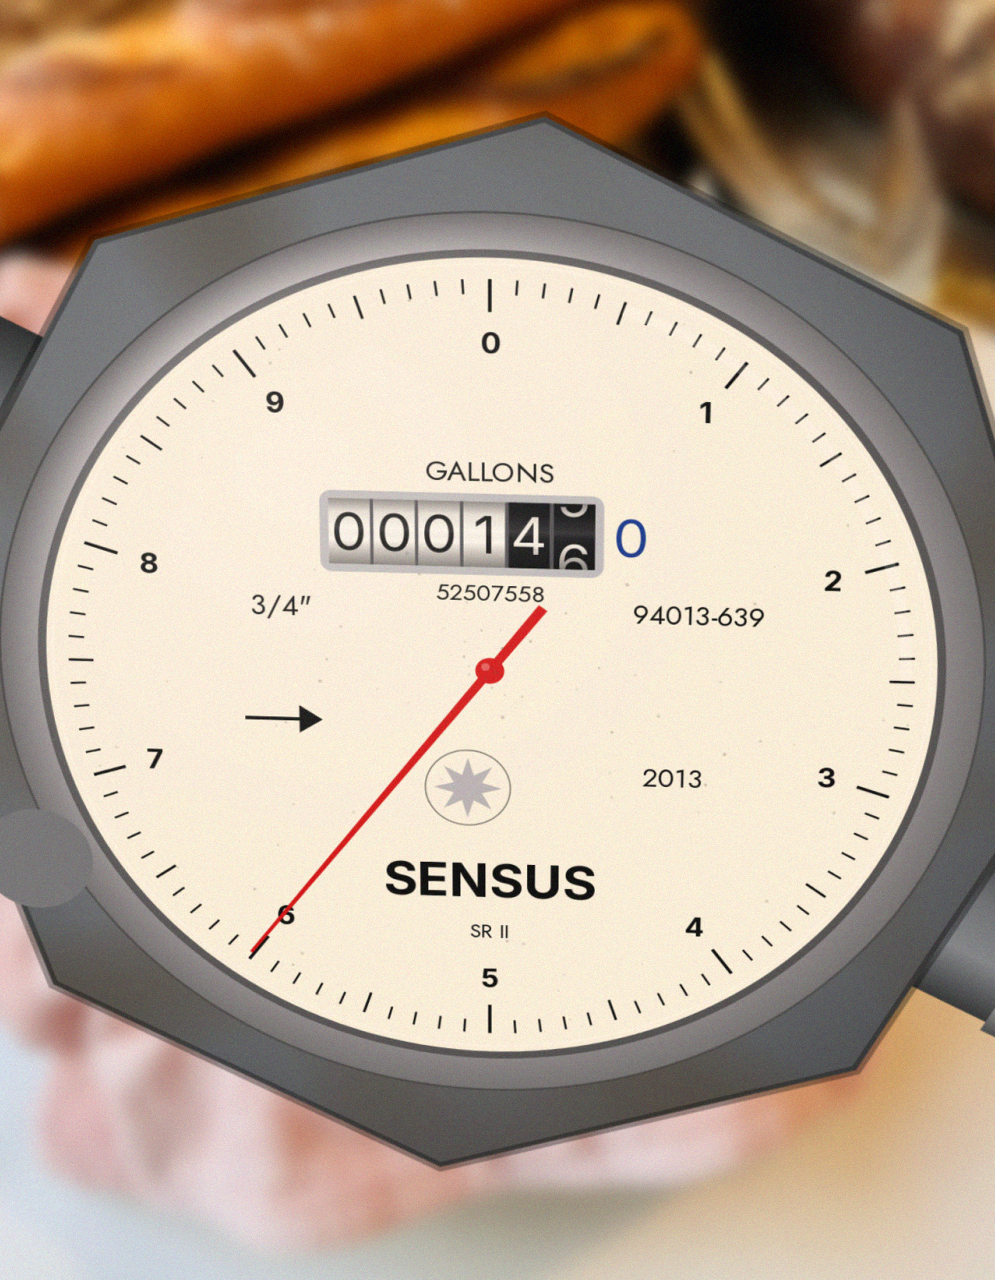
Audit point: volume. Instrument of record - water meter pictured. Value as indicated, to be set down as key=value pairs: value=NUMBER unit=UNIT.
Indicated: value=1456.0 unit=gal
